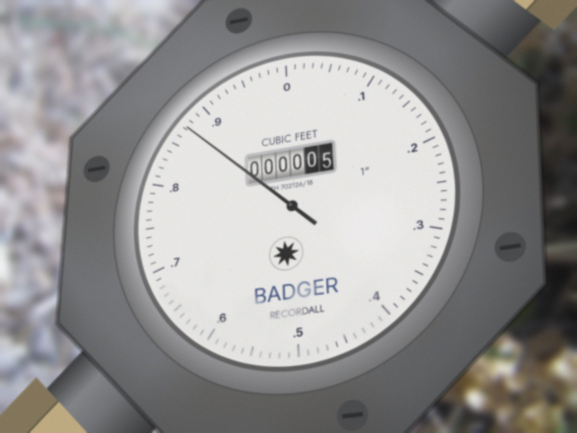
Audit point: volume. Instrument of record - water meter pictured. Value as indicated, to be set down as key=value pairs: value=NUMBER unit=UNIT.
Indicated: value=4.87 unit=ft³
